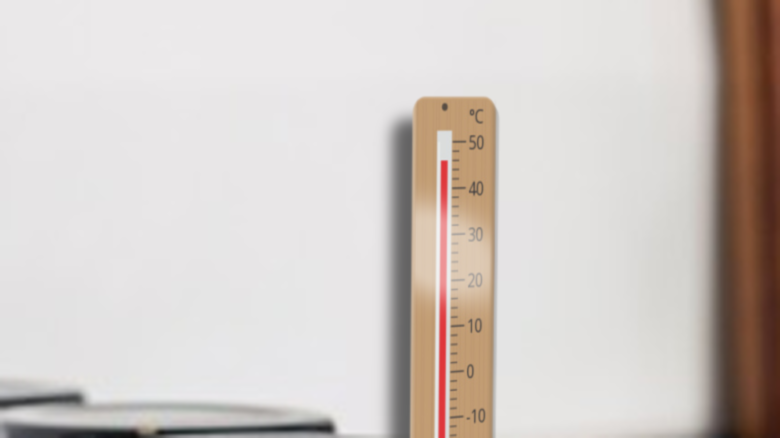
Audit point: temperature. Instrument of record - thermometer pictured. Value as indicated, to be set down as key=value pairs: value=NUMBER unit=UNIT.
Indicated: value=46 unit=°C
